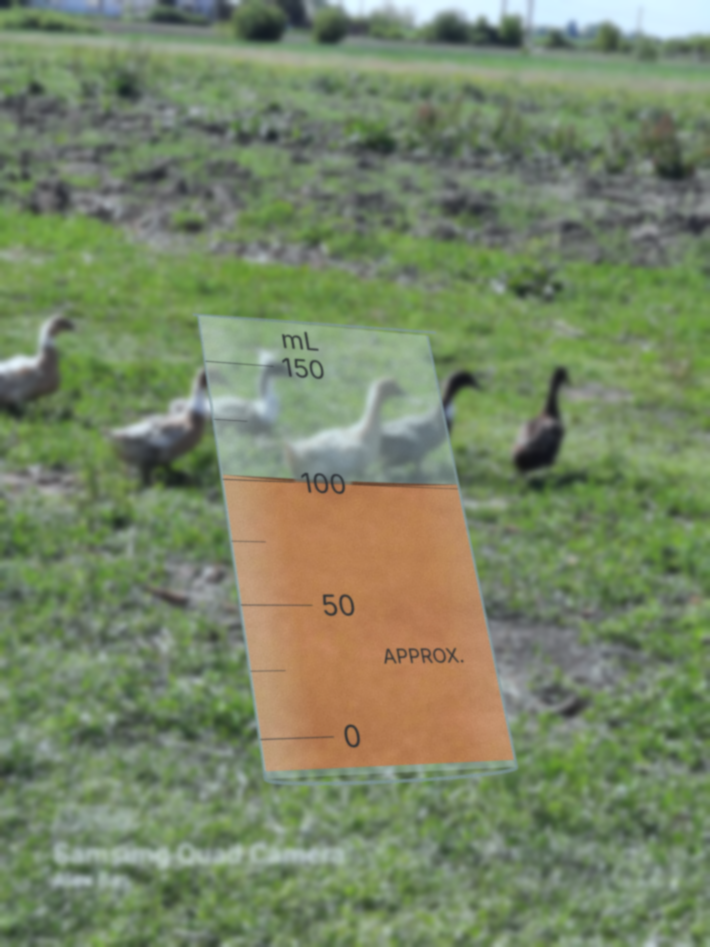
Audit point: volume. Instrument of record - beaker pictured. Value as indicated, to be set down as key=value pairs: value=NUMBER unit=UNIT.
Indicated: value=100 unit=mL
